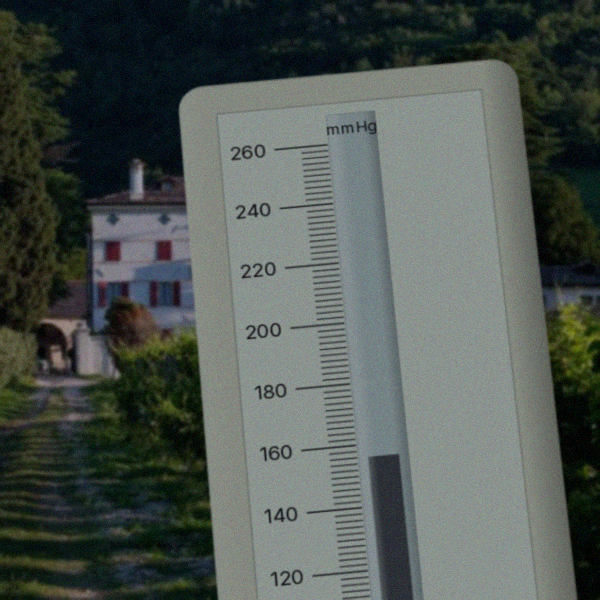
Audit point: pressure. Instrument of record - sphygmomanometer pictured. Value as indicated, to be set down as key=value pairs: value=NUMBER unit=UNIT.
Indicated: value=156 unit=mmHg
